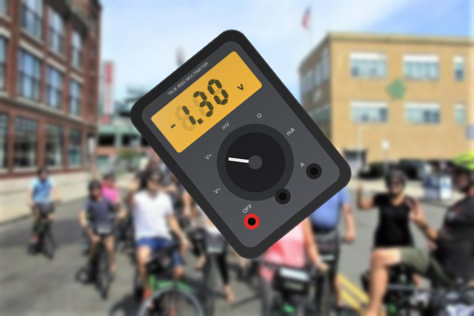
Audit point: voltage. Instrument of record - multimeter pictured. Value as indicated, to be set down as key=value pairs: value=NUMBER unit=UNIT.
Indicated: value=-1.30 unit=V
